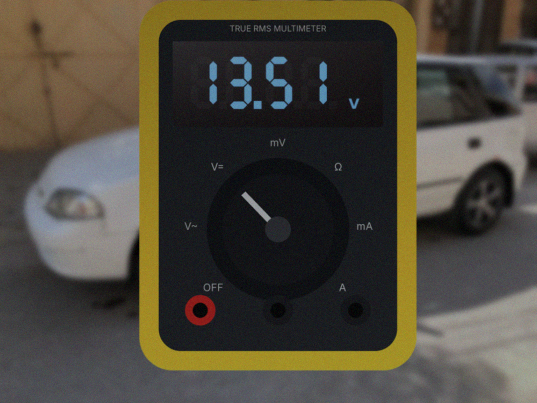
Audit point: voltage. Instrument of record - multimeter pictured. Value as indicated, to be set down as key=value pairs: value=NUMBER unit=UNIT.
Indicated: value=13.51 unit=V
